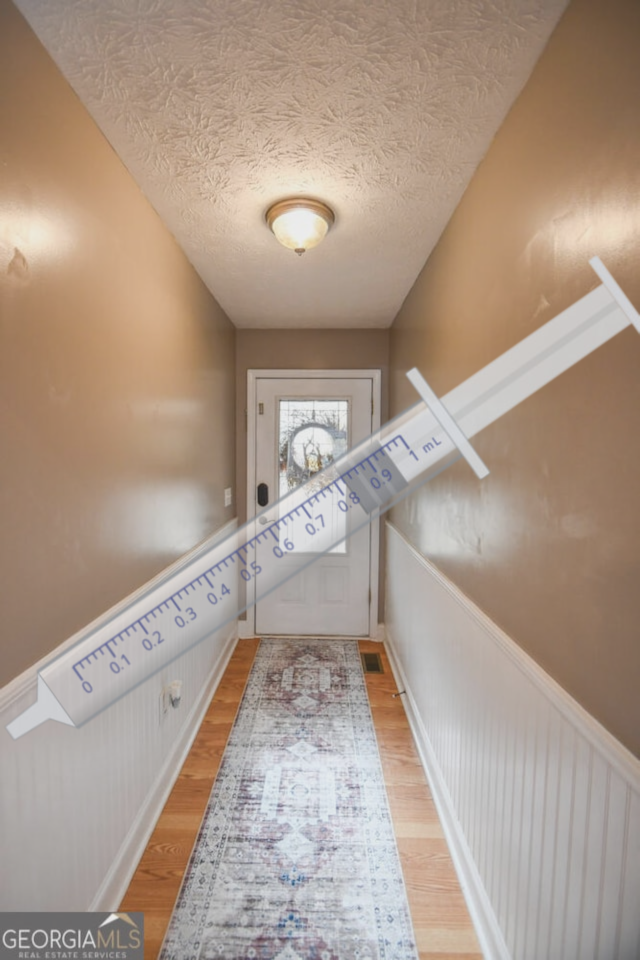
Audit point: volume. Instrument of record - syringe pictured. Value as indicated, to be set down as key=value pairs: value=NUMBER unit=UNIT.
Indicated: value=0.82 unit=mL
